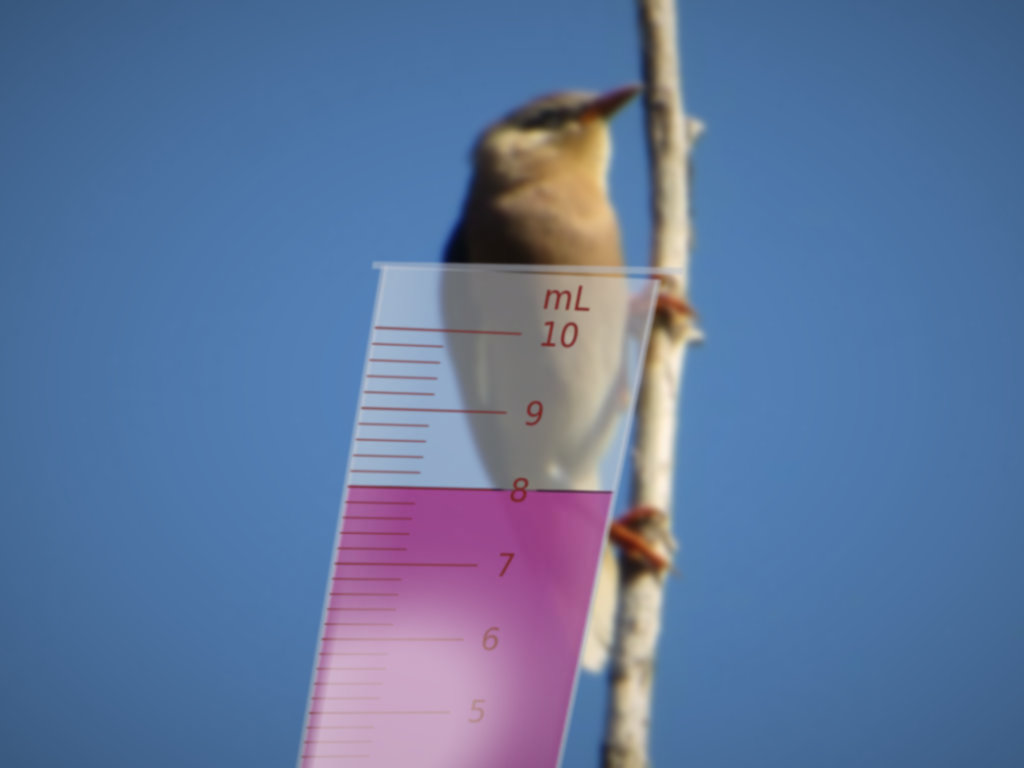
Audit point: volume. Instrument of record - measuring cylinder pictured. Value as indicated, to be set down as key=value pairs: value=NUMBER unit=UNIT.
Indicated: value=8 unit=mL
